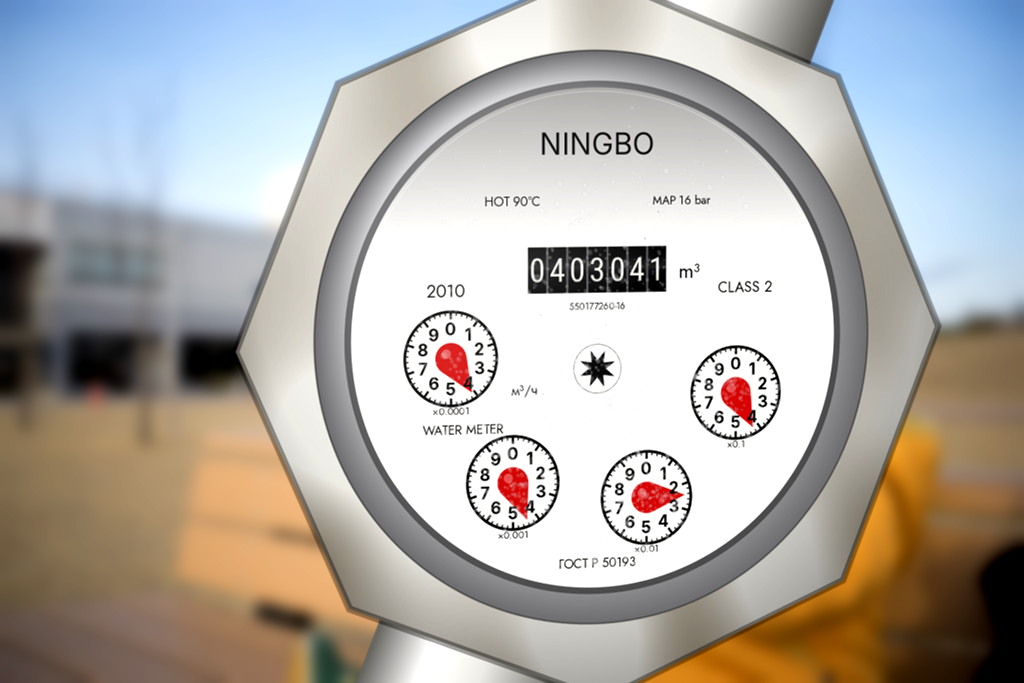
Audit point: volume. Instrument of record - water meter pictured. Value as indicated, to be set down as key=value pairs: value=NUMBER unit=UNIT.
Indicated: value=403041.4244 unit=m³
